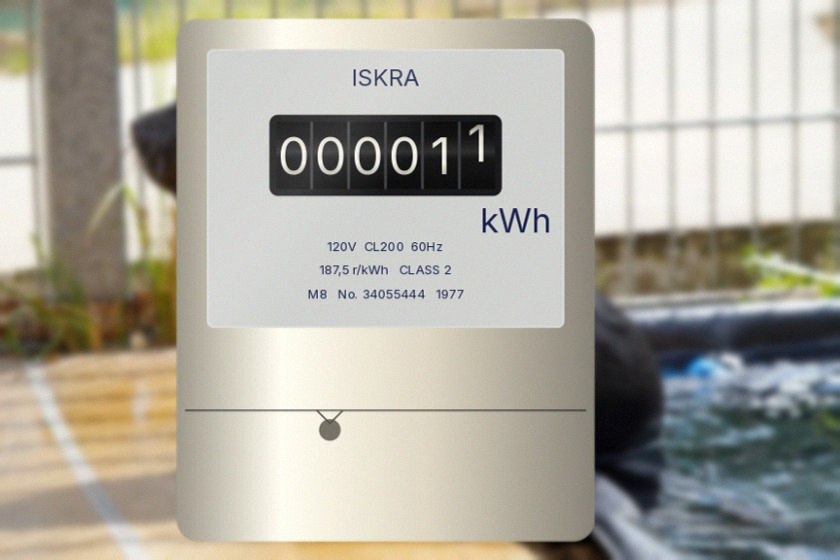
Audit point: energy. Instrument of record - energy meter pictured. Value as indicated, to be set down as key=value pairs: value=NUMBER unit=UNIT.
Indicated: value=11 unit=kWh
